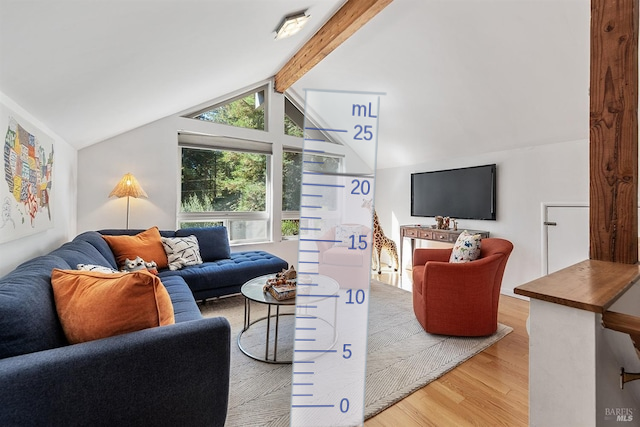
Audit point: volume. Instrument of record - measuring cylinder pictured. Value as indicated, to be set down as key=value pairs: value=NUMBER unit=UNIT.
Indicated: value=21 unit=mL
